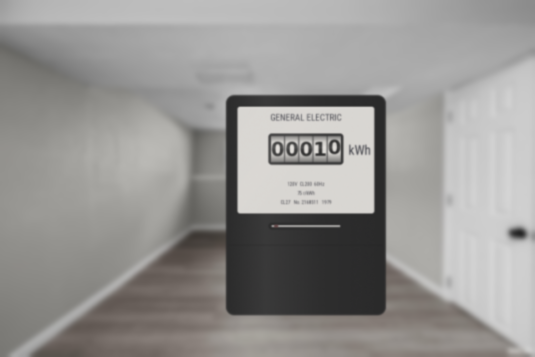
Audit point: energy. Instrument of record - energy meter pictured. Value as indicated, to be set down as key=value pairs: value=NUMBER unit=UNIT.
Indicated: value=10 unit=kWh
